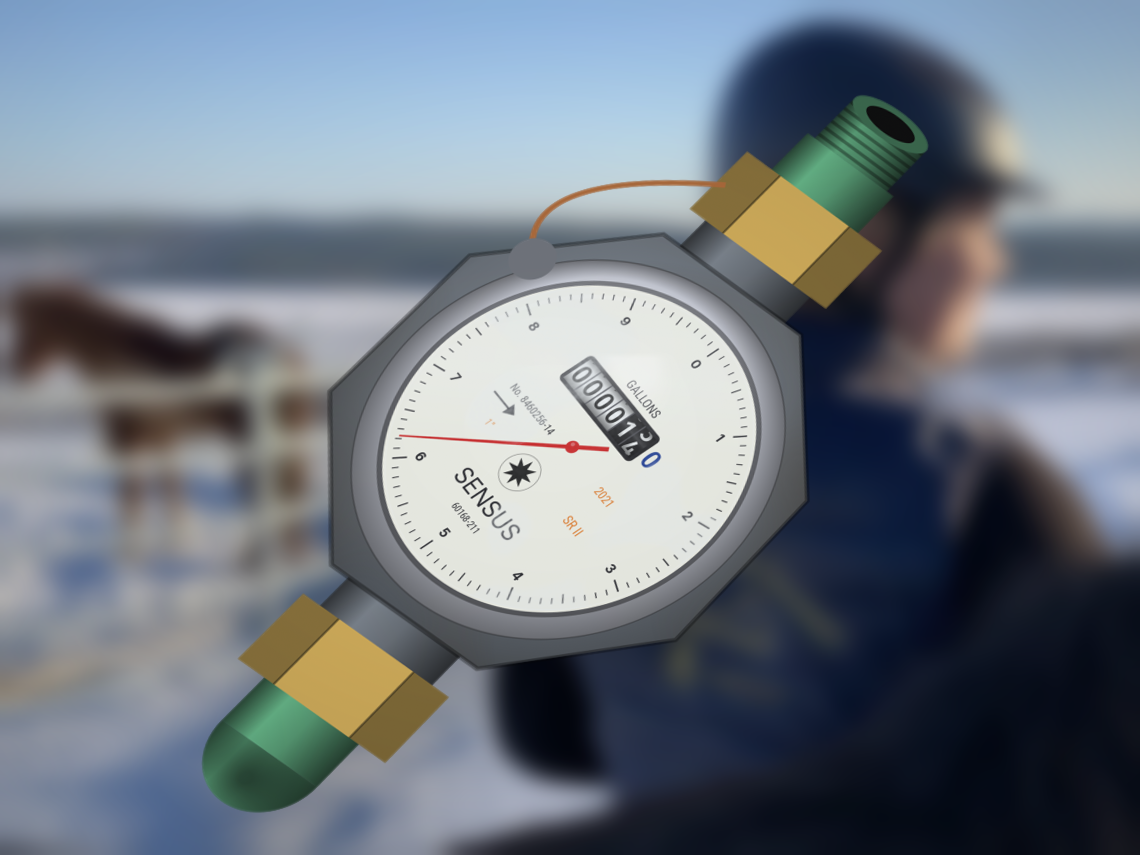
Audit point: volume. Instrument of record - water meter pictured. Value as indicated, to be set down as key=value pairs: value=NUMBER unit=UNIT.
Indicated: value=136.2 unit=gal
